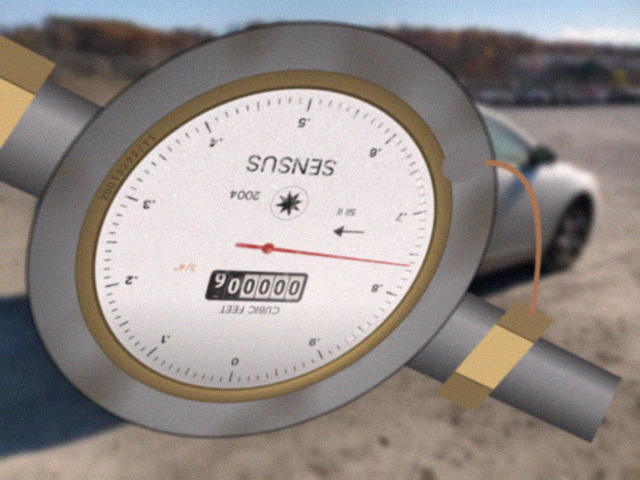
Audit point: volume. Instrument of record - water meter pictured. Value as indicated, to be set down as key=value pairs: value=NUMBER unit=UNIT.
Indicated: value=5.76 unit=ft³
